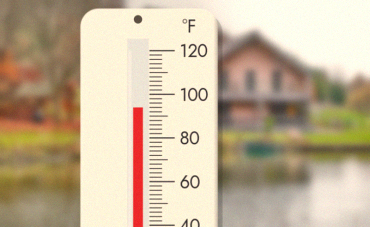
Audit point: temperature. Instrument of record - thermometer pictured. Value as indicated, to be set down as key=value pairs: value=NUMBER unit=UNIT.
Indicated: value=94 unit=°F
